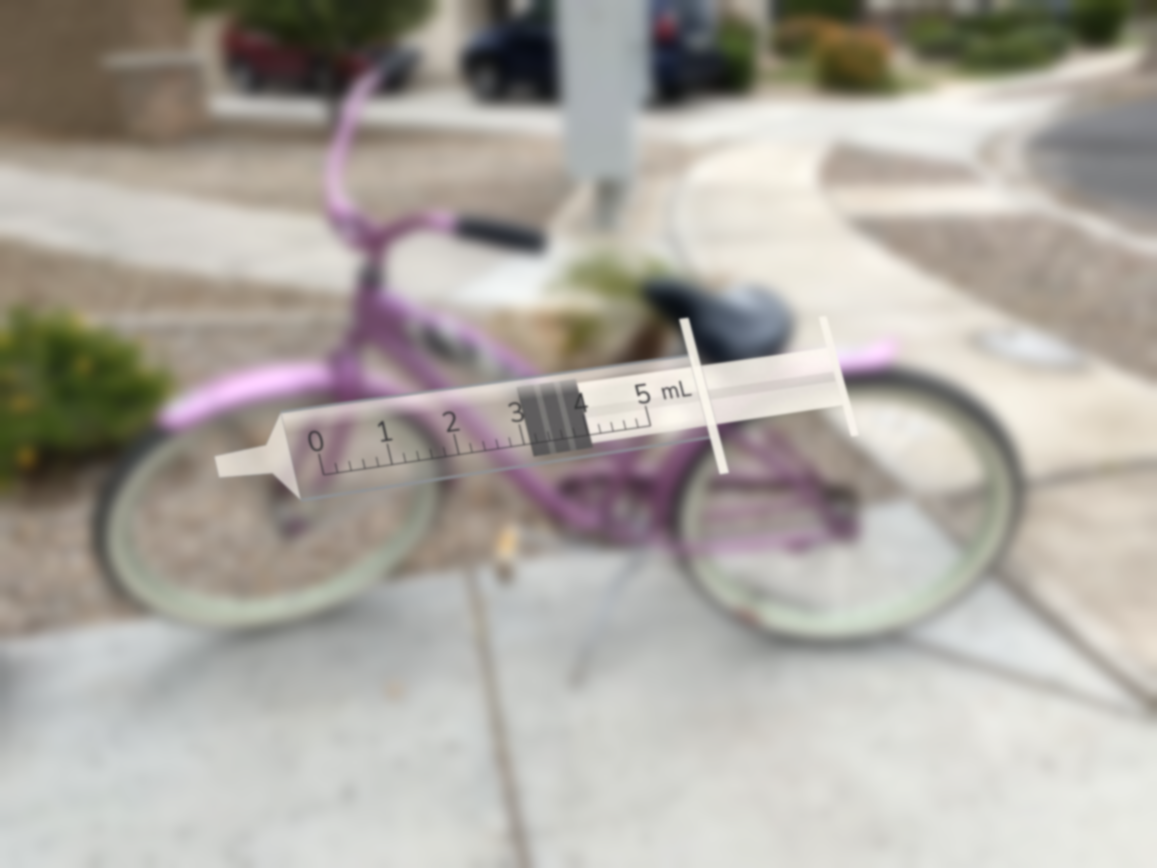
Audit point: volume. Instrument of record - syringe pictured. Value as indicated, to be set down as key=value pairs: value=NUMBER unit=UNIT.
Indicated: value=3.1 unit=mL
